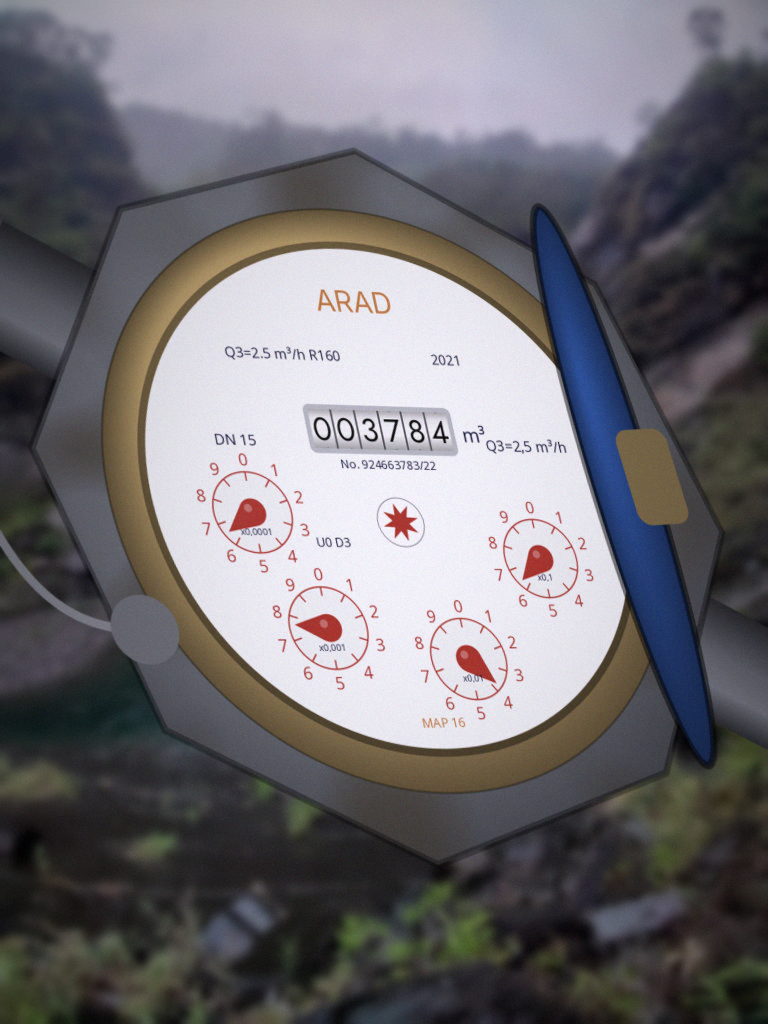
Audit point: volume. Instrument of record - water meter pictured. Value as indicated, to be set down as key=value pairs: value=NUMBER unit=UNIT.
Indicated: value=3784.6376 unit=m³
